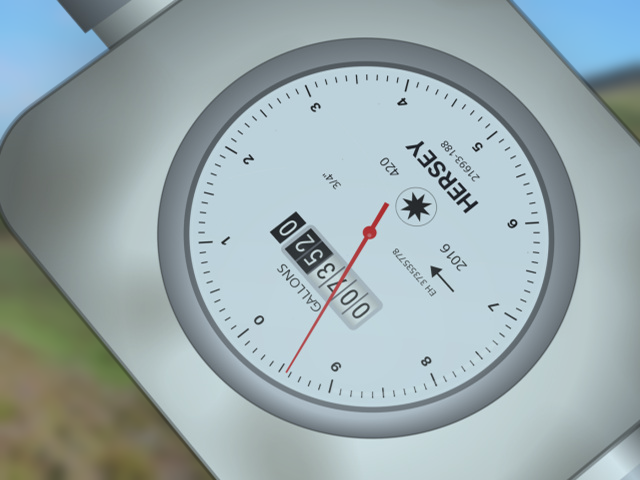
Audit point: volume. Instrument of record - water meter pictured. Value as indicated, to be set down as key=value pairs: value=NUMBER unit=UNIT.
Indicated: value=73519.4 unit=gal
